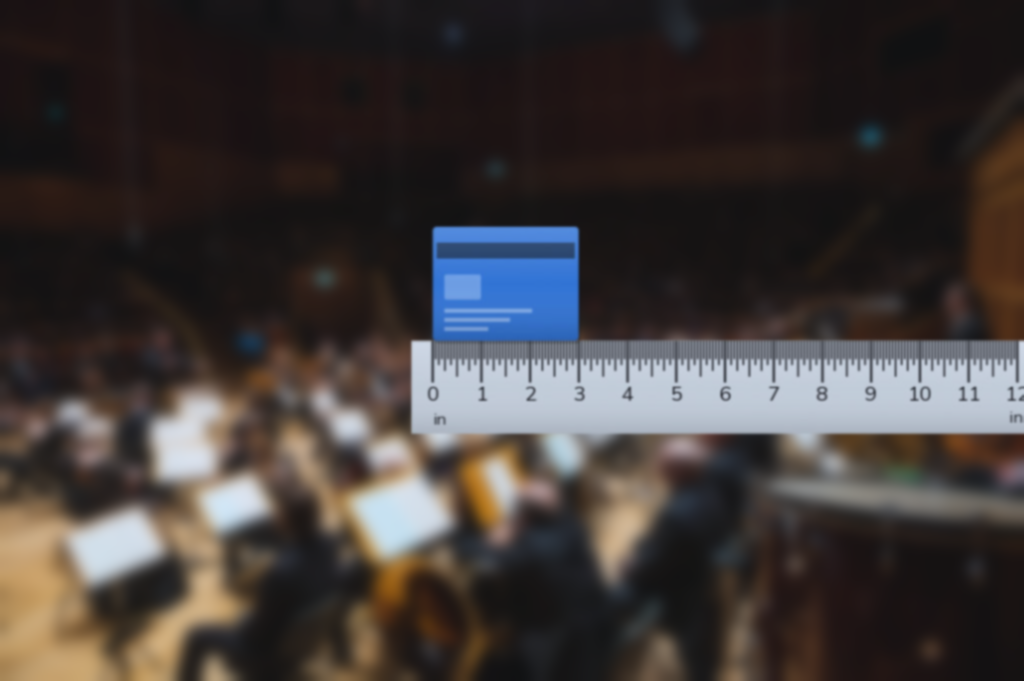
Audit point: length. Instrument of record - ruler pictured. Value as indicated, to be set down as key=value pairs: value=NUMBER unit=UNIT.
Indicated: value=3 unit=in
